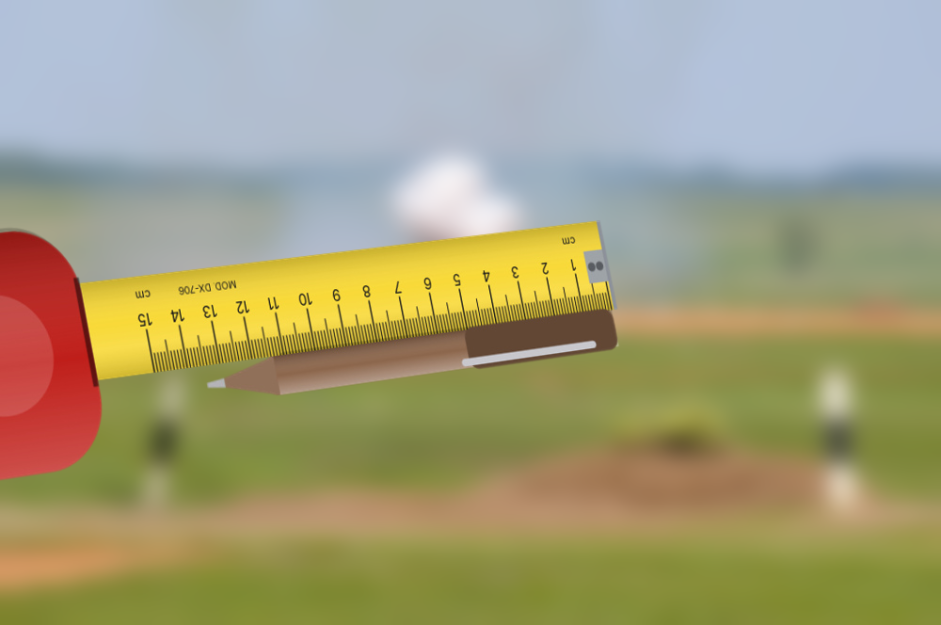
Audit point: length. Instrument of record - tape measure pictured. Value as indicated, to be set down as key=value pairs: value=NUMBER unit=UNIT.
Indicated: value=13.5 unit=cm
